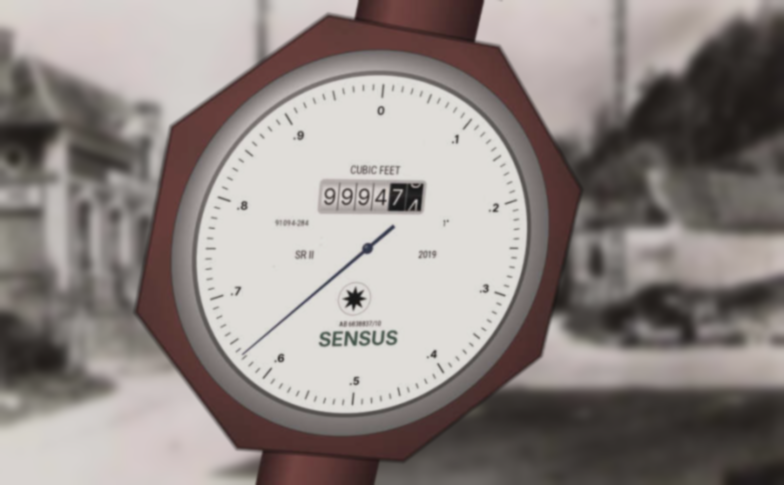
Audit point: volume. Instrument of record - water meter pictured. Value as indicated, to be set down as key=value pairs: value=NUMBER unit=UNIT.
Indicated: value=999473.63 unit=ft³
